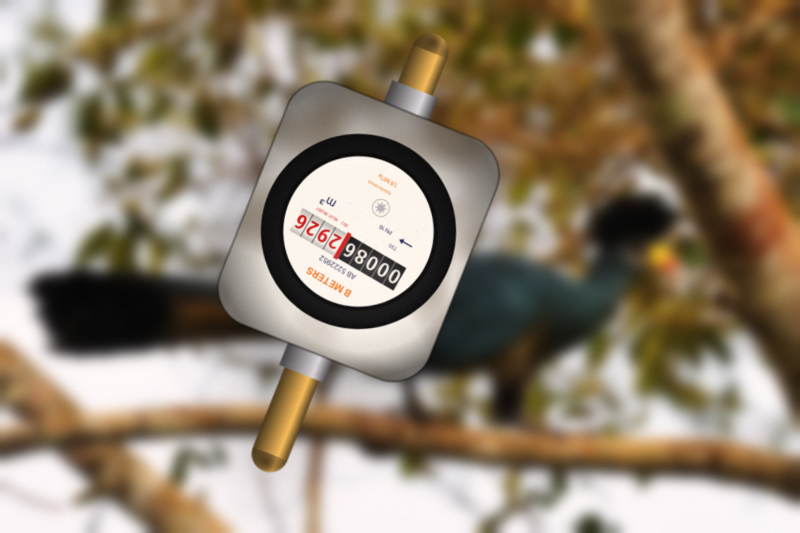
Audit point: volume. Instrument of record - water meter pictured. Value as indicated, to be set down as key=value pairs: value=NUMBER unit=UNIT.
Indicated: value=86.2926 unit=m³
